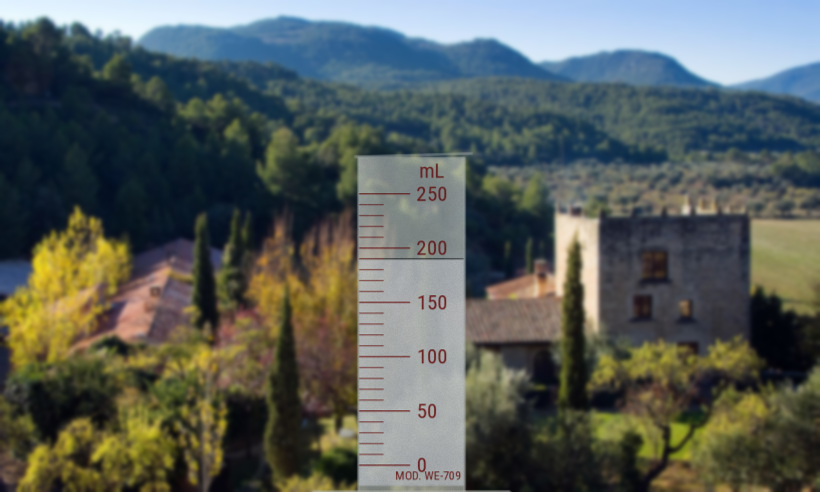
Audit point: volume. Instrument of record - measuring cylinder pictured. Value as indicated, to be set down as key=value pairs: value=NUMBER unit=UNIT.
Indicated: value=190 unit=mL
